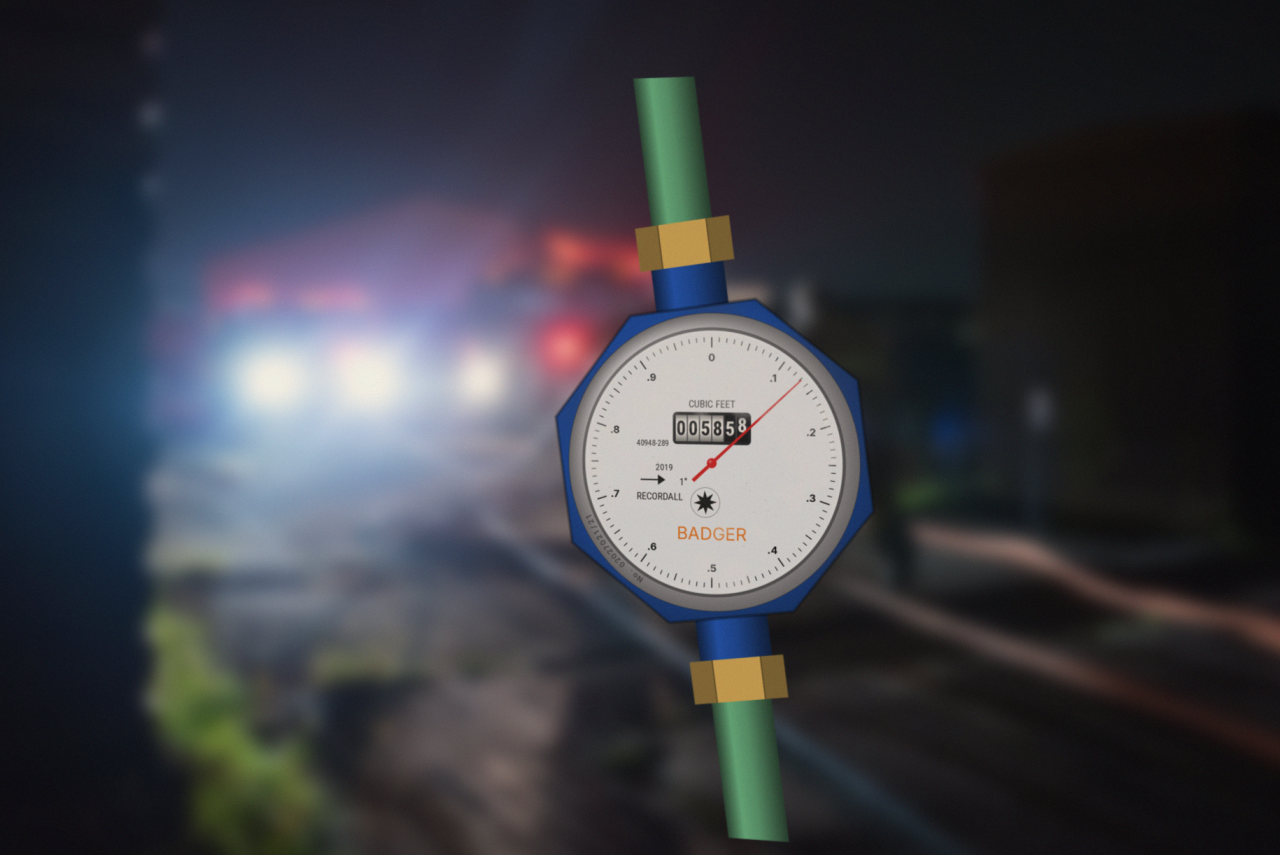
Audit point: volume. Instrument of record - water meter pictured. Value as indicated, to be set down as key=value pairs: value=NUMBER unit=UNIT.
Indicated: value=5858.13 unit=ft³
